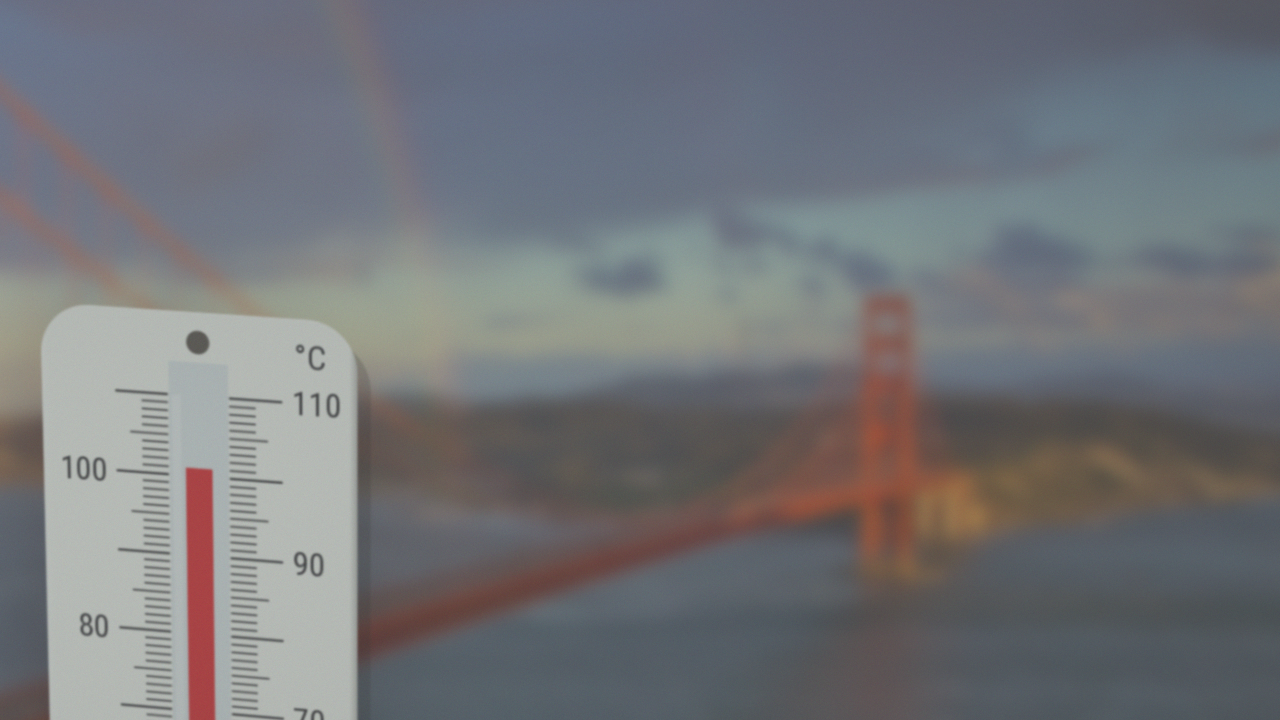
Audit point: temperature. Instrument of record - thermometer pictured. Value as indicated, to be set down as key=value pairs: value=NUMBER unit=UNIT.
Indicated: value=101 unit=°C
